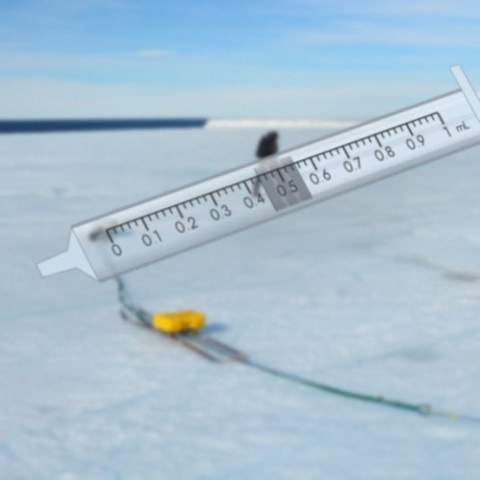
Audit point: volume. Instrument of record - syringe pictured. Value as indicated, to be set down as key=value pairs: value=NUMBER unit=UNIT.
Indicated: value=0.44 unit=mL
